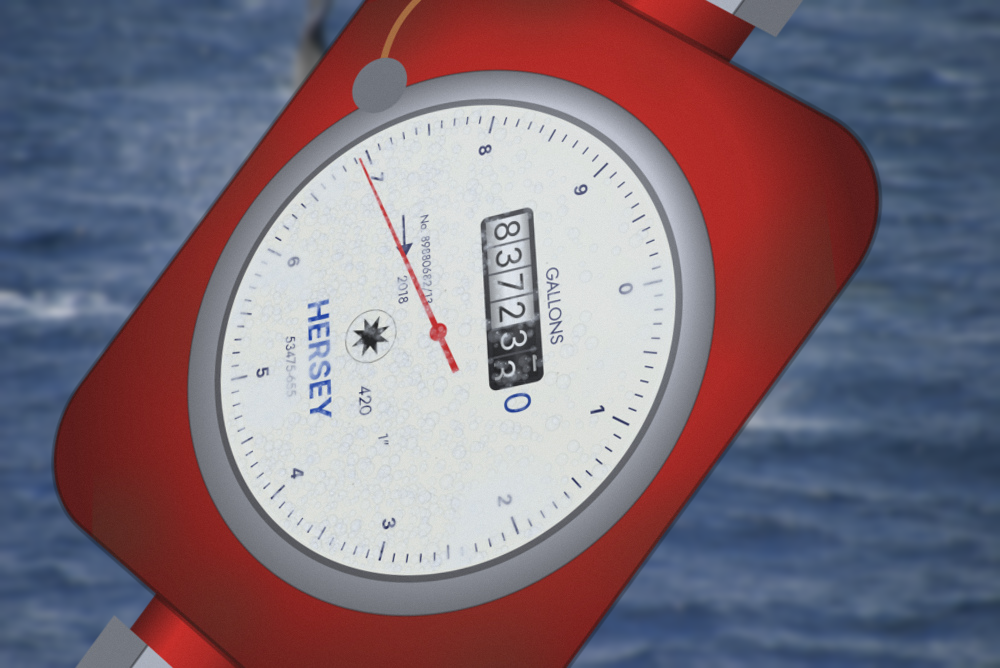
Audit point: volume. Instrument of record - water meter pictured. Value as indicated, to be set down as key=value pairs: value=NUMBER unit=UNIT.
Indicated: value=8372326.9 unit=gal
